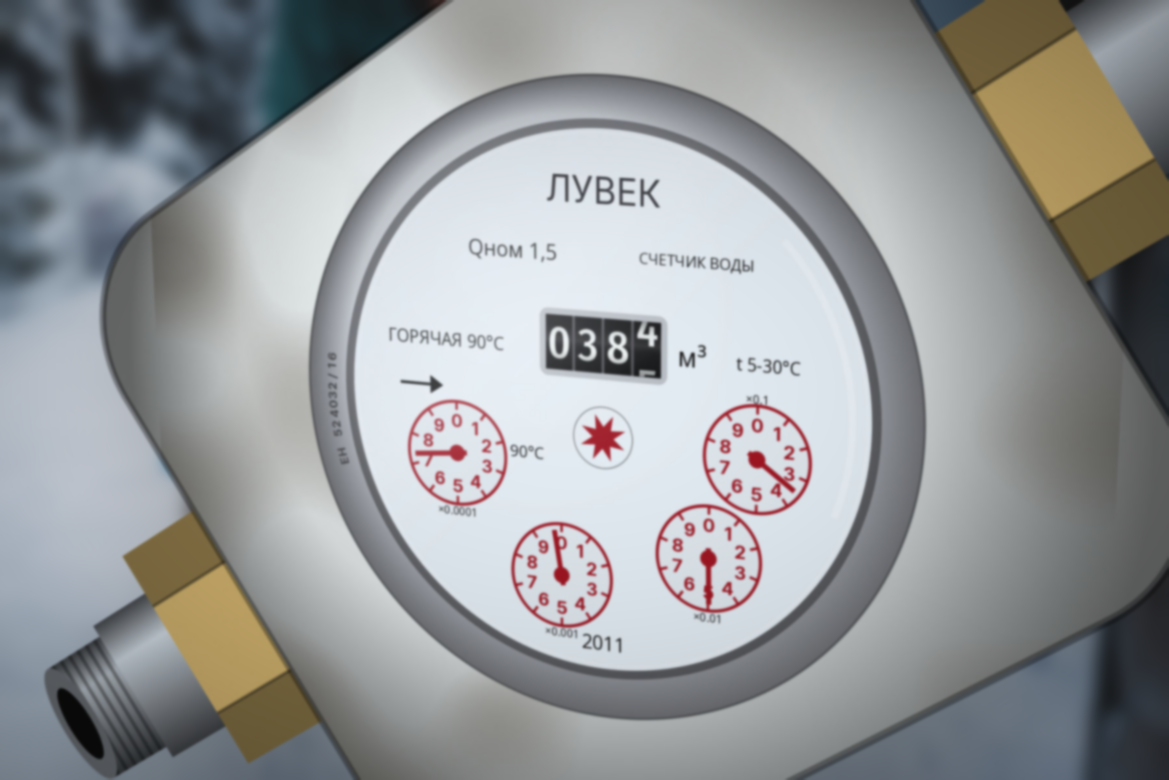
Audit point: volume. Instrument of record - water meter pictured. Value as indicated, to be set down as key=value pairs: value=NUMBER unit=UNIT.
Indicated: value=384.3497 unit=m³
